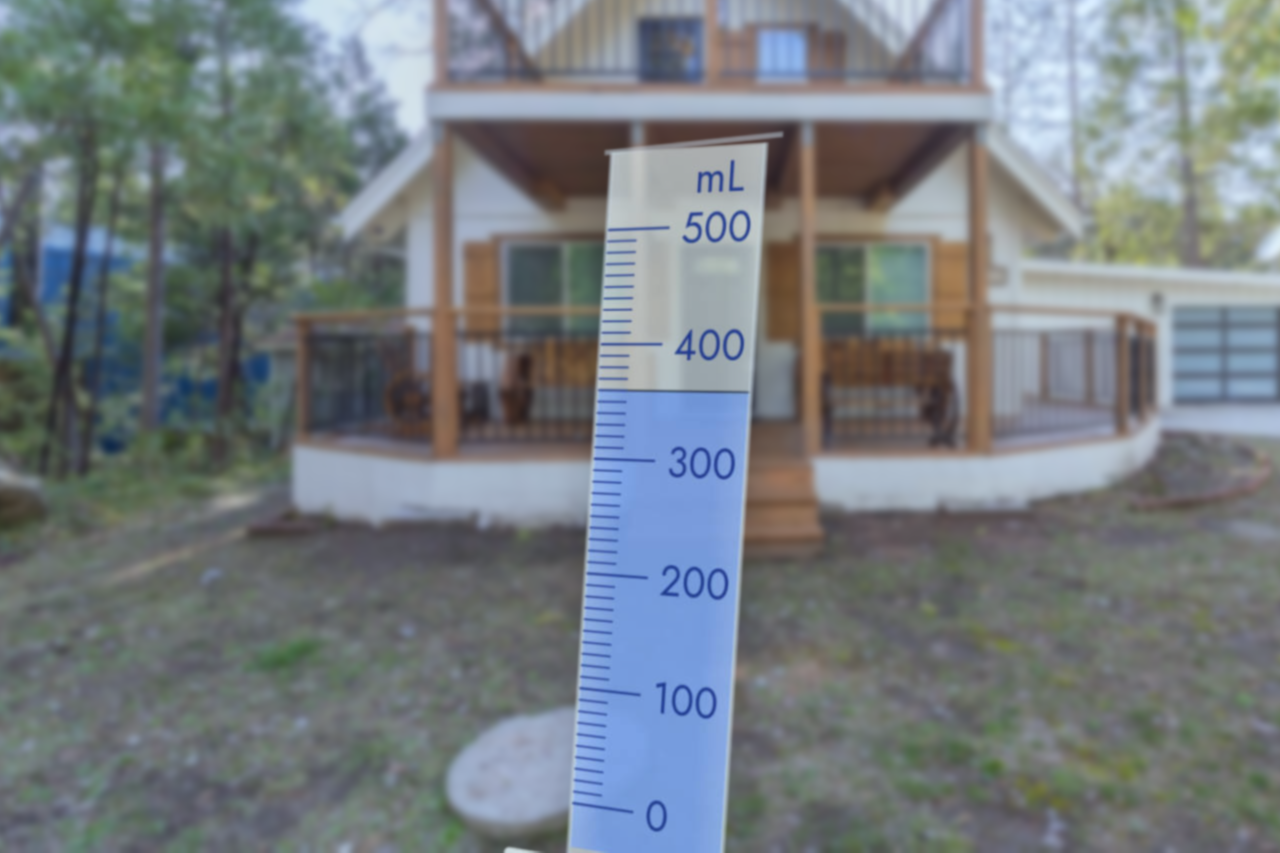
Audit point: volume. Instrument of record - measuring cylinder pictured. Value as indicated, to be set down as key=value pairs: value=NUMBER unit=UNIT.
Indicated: value=360 unit=mL
